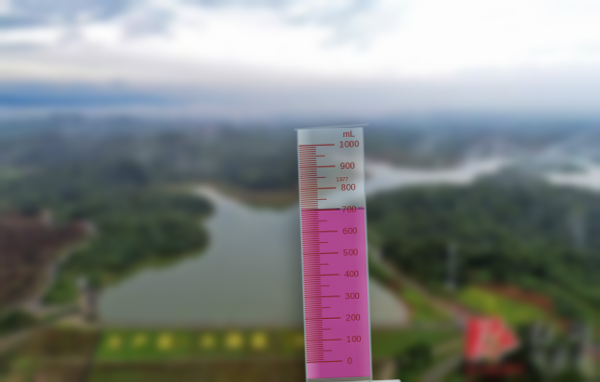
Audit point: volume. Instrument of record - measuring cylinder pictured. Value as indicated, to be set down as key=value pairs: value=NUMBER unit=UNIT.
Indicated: value=700 unit=mL
